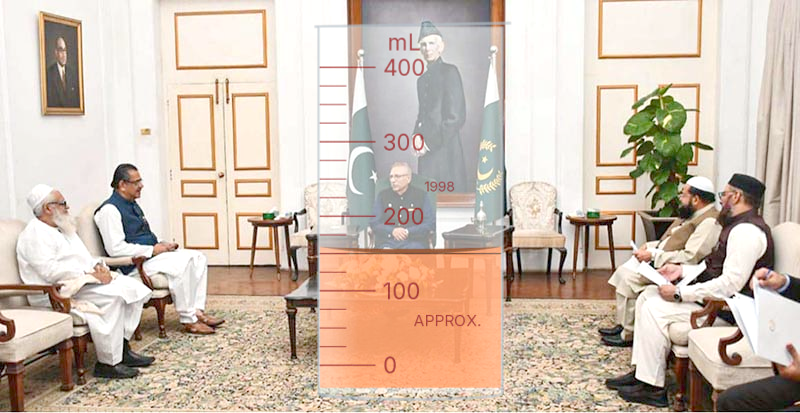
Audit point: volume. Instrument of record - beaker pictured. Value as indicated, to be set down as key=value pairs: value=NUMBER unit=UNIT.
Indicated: value=150 unit=mL
